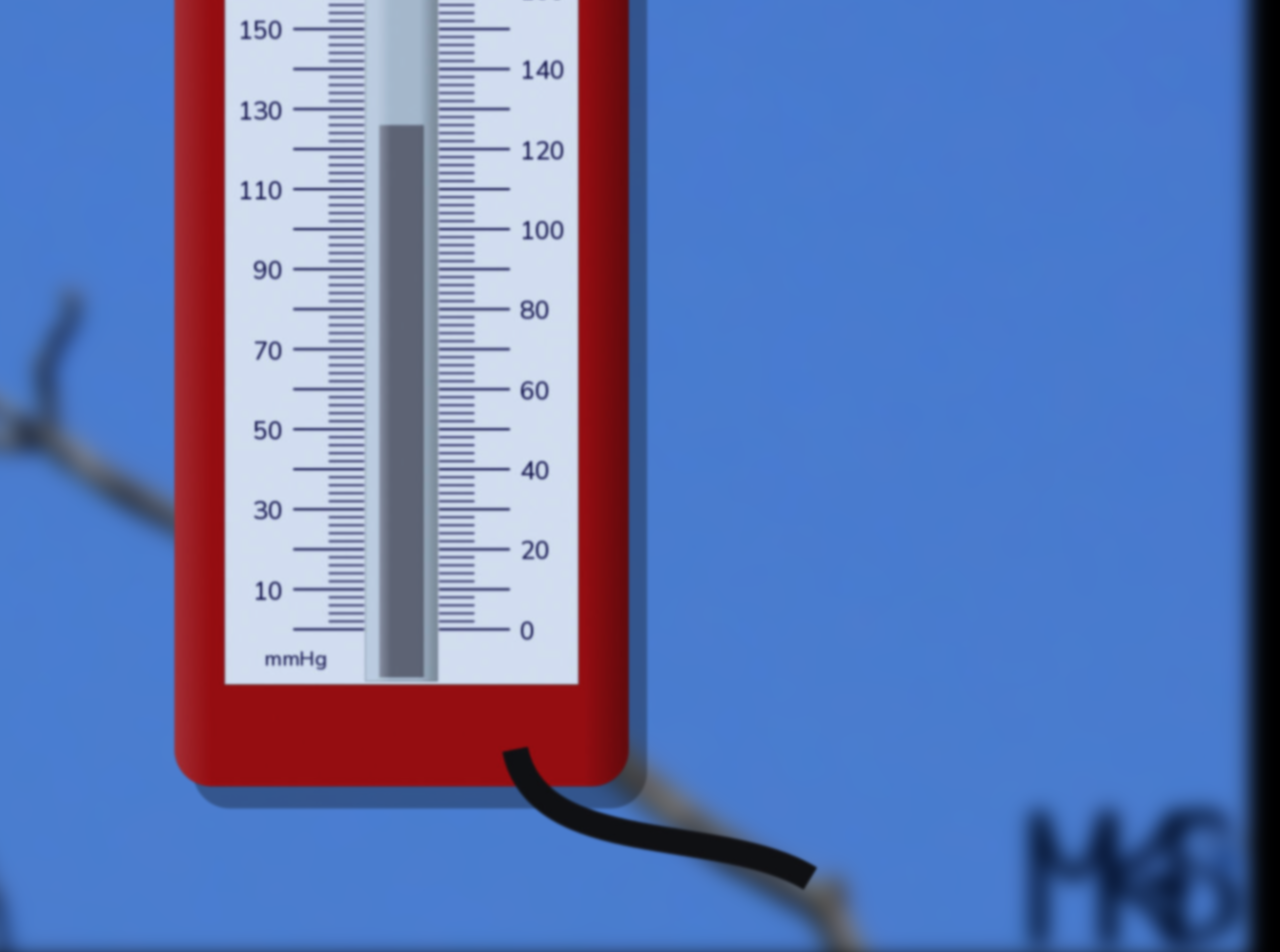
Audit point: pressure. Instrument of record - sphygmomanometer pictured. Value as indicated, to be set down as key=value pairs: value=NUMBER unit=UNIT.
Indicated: value=126 unit=mmHg
